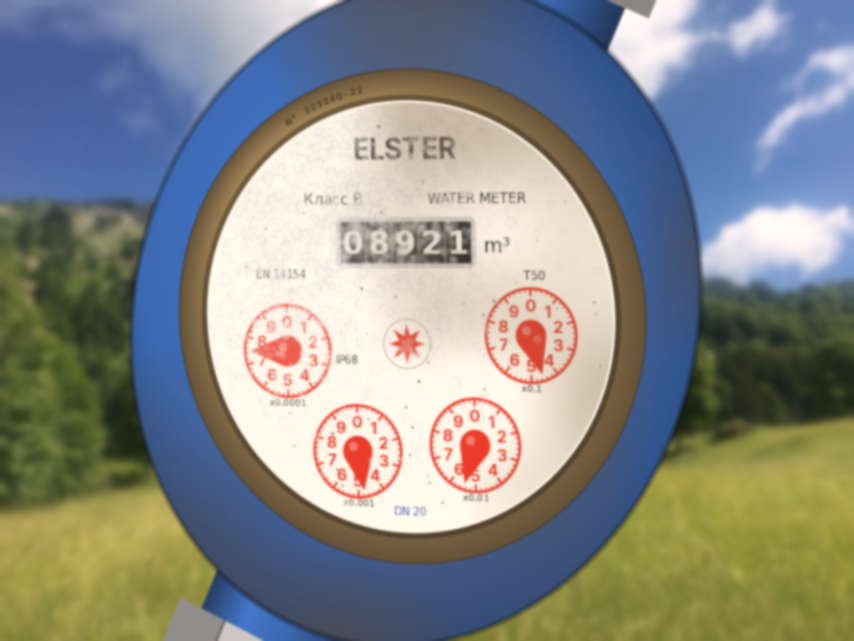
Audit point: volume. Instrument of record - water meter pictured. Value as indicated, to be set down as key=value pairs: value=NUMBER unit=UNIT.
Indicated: value=8921.4547 unit=m³
